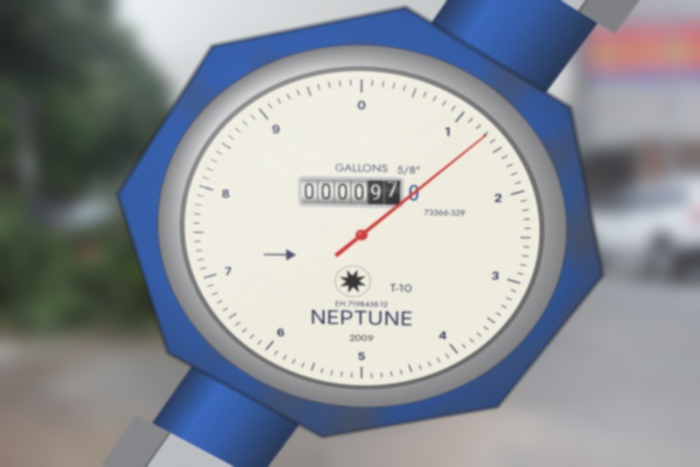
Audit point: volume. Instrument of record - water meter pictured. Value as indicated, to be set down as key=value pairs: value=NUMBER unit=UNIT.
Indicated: value=971.3 unit=gal
